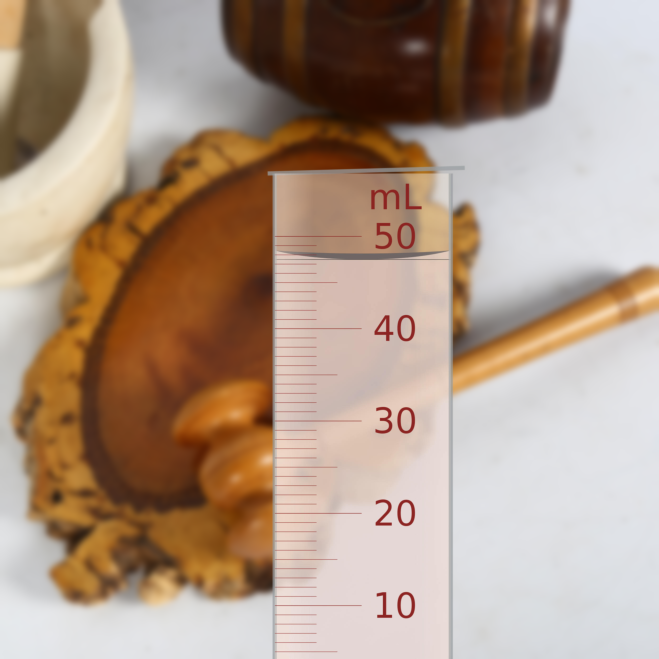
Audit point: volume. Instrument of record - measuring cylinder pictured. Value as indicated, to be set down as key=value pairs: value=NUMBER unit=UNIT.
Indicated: value=47.5 unit=mL
